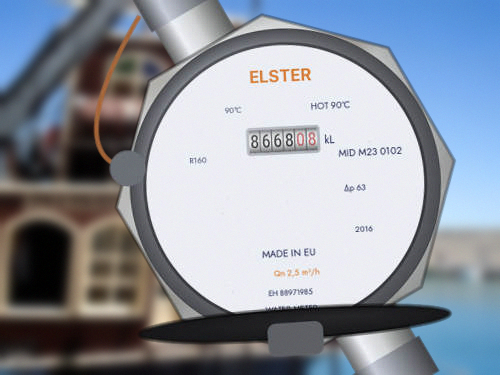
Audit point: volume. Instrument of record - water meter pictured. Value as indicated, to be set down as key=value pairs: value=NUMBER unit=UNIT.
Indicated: value=8668.08 unit=kL
